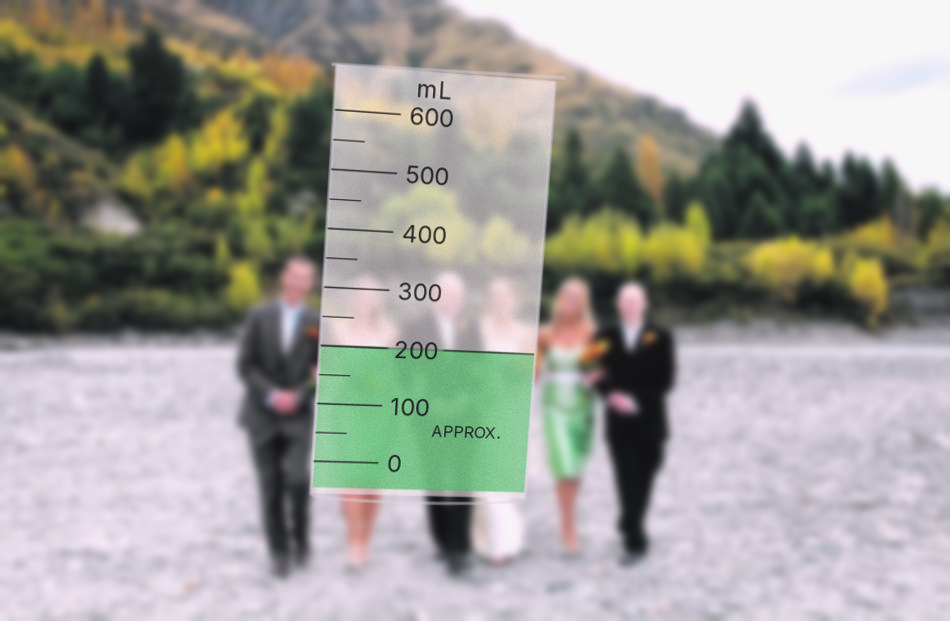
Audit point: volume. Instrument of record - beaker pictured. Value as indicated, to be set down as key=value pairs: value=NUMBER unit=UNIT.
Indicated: value=200 unit=mL
